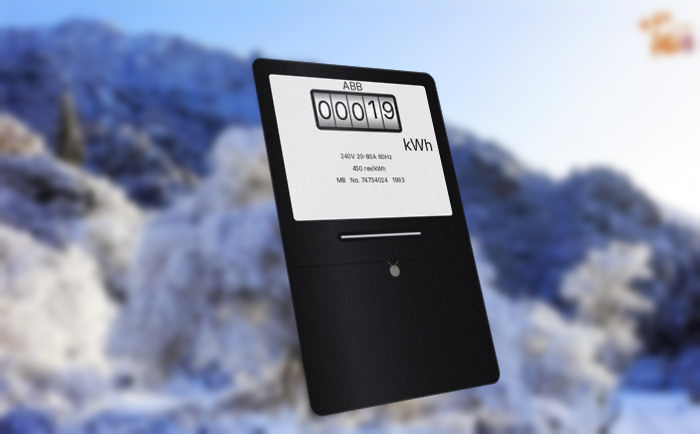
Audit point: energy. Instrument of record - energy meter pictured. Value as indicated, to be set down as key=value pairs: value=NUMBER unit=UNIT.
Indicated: value=19 unit=kWh
